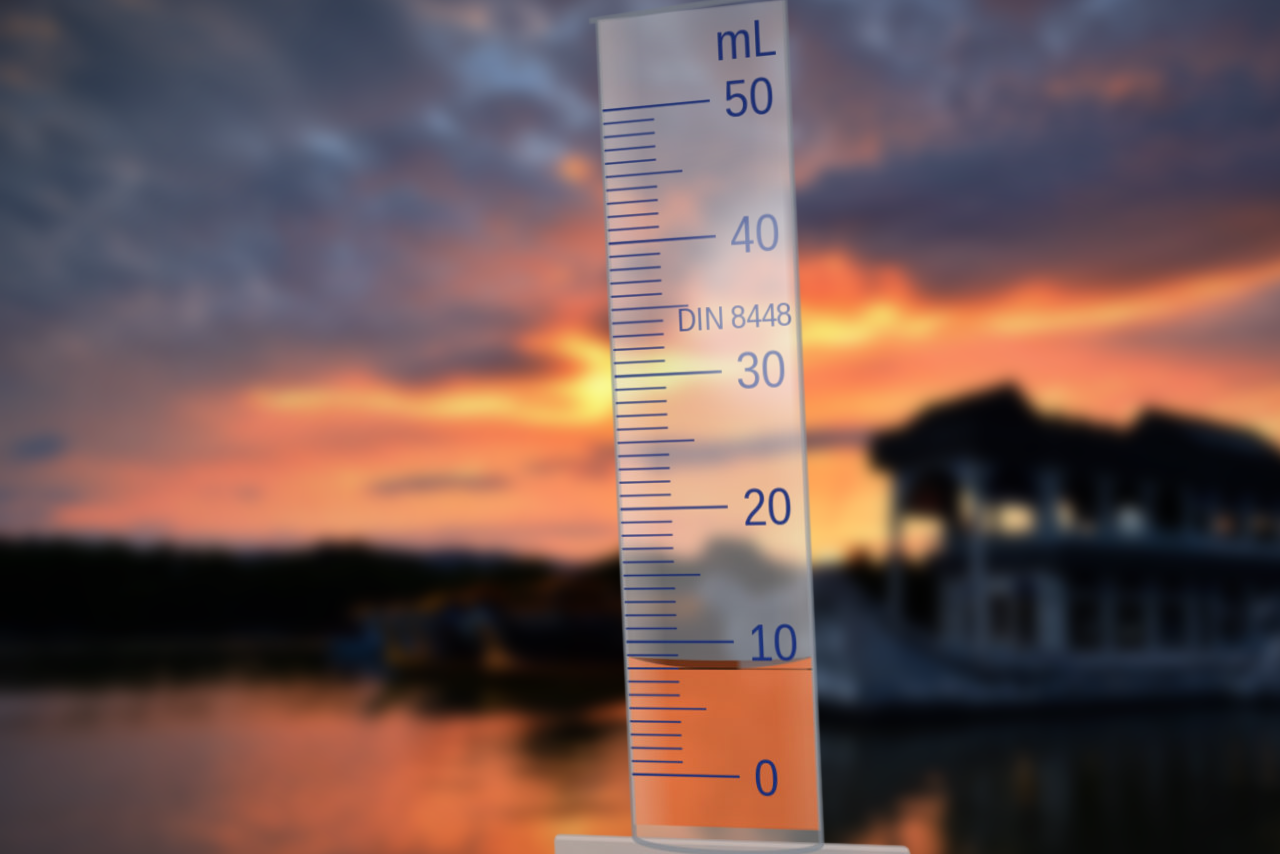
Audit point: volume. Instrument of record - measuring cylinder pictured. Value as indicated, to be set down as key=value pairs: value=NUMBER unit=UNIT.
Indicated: value=8 unit=mL
